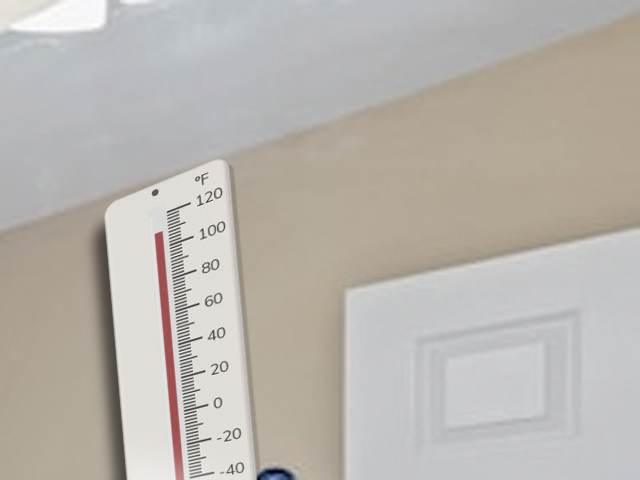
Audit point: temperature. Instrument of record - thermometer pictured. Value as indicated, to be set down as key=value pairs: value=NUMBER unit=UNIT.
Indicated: value=110 unit=°F
